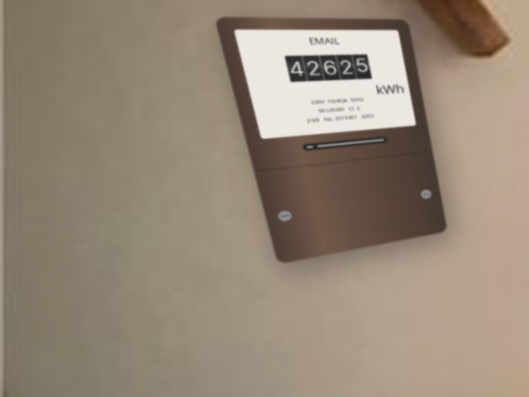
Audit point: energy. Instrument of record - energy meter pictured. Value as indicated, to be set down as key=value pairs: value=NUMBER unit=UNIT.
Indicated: value=42625 unit=kWh
